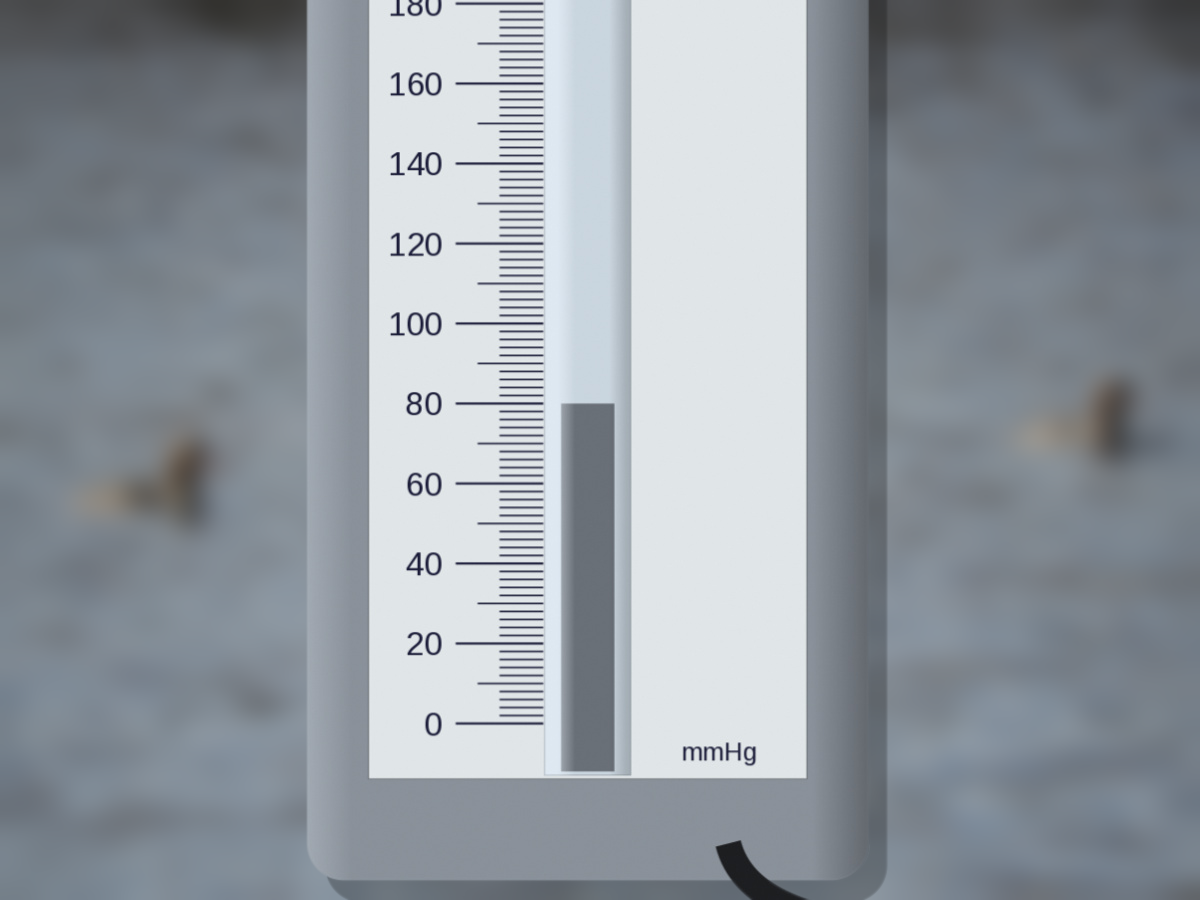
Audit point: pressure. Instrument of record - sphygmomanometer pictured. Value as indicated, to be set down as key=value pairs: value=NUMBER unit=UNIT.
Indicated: value=80 unit=mmHg
